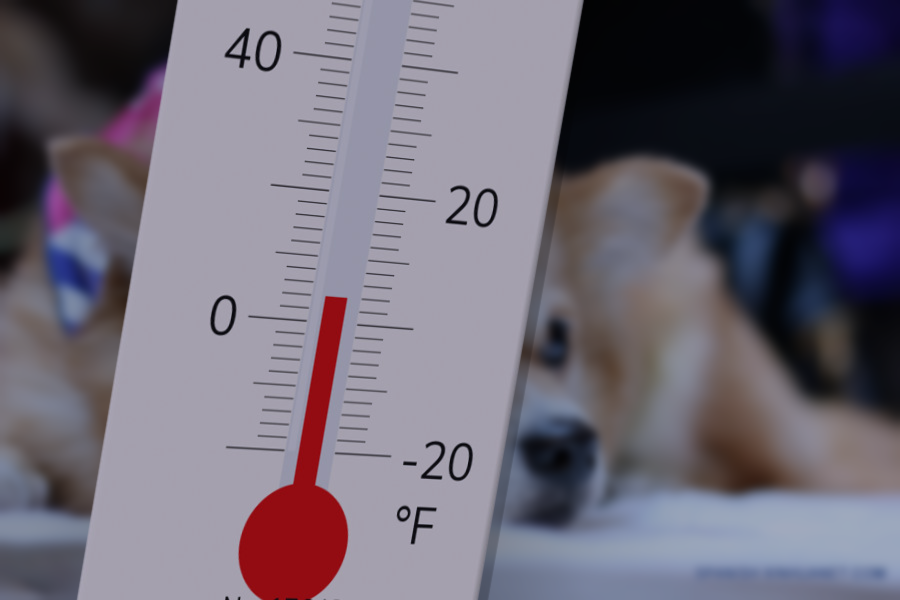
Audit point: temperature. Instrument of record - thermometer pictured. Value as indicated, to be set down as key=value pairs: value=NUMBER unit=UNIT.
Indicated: value=4 unit=°F
